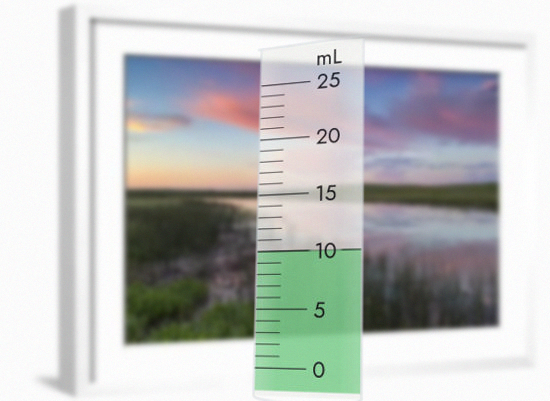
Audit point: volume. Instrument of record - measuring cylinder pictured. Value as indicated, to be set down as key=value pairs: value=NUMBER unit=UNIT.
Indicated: value=10 unit=mL
